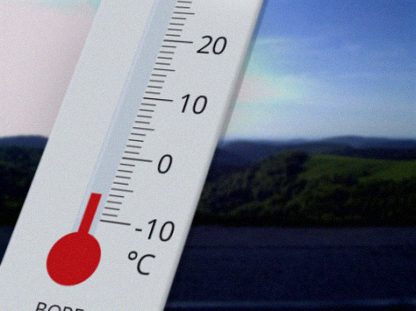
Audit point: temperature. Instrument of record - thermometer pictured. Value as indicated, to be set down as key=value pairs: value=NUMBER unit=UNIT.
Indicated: value=-6 unit=°C
